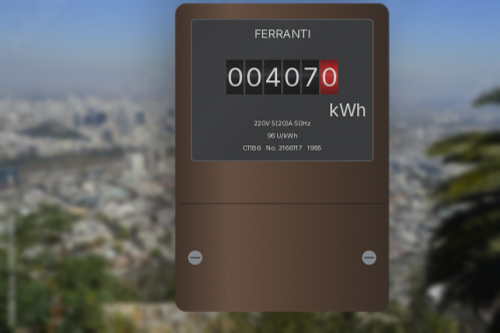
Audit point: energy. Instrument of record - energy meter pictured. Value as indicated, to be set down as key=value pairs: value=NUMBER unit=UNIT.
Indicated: value=407.0 unit=kWh
